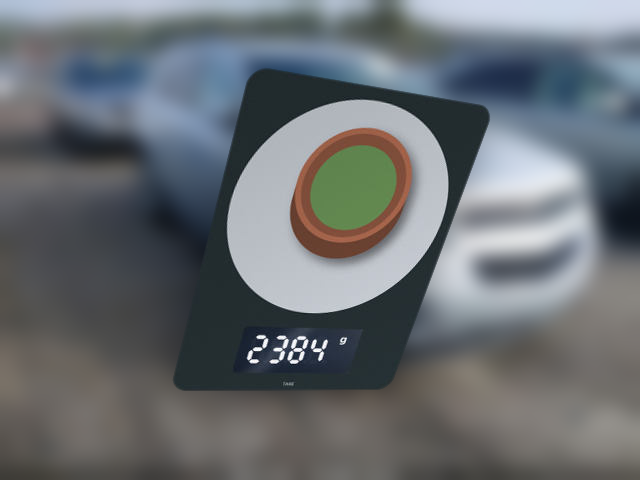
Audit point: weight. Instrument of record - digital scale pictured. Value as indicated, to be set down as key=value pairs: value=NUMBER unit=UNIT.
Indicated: value=2384 unit=g
